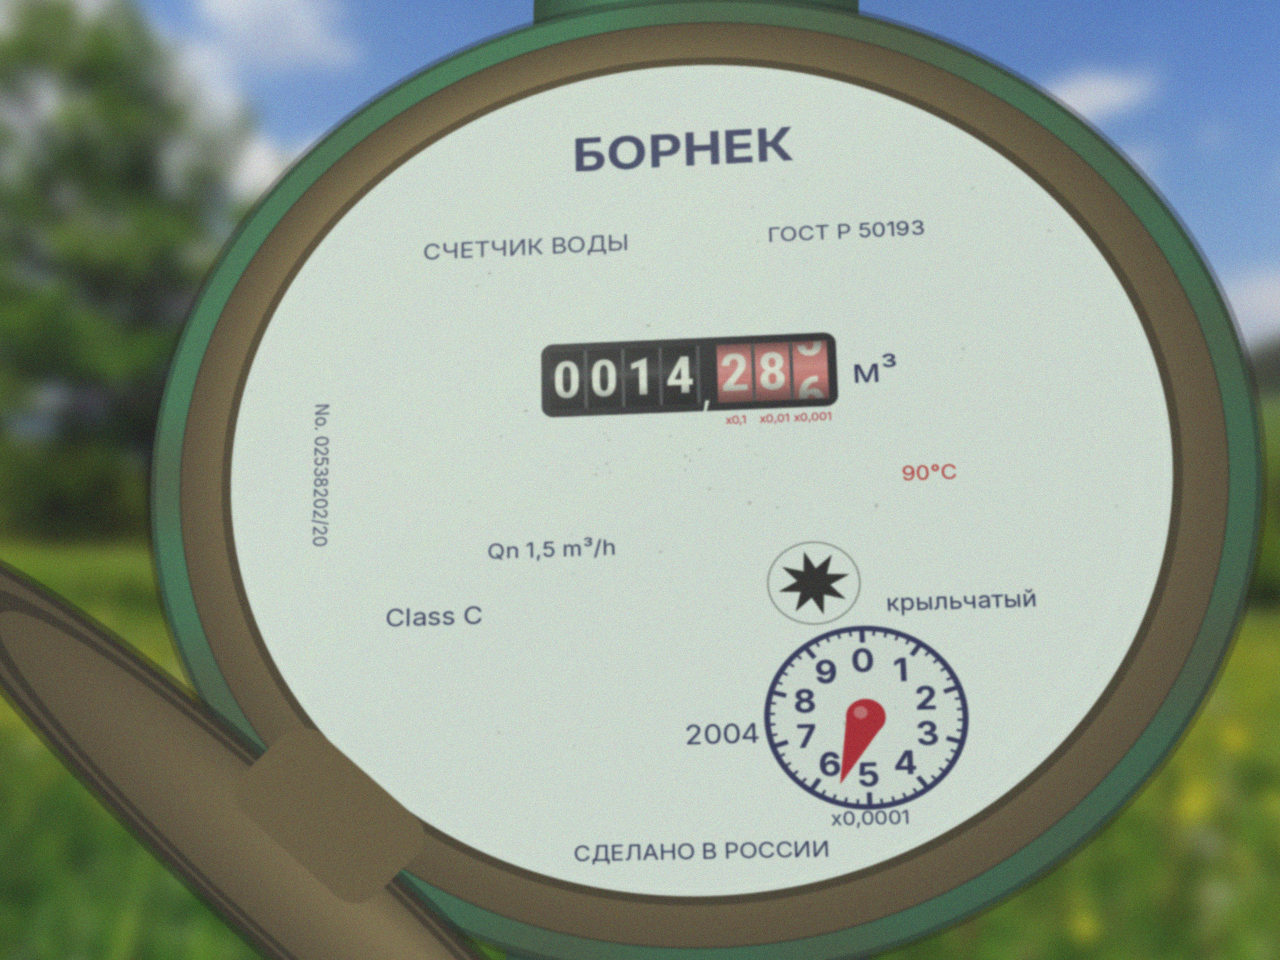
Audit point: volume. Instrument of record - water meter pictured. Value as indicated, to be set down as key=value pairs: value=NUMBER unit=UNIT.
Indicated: value=14.2855 unit=m³
